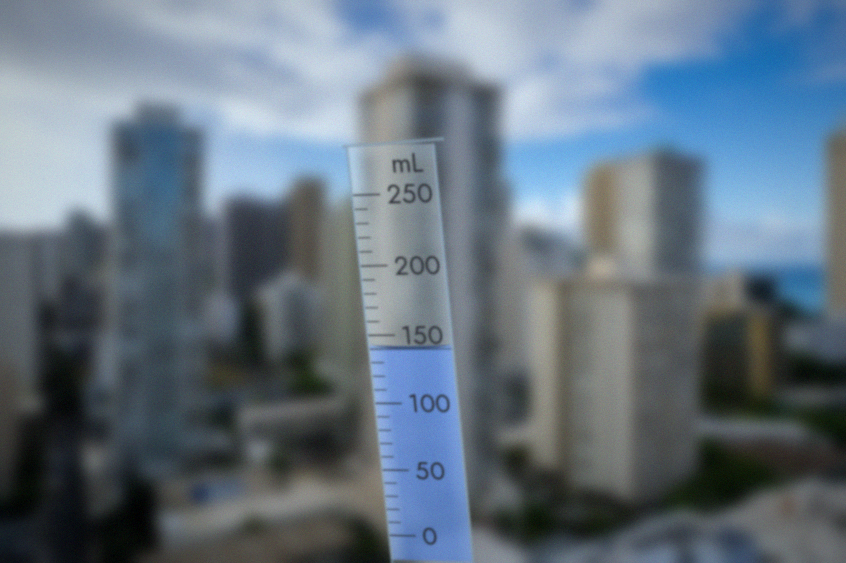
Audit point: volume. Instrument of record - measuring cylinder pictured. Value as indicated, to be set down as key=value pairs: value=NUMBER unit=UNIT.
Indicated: value=140 unit=mL
